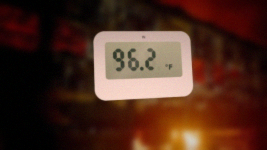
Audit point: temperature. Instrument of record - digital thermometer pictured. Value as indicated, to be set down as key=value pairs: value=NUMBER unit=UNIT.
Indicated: value=96.2 unit=°F
